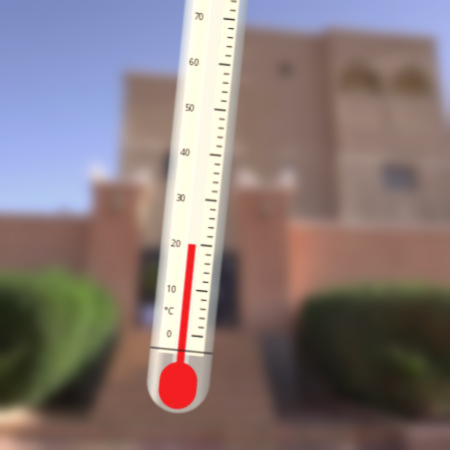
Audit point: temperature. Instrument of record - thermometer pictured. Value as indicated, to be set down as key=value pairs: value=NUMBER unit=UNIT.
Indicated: value=20 unit=°C
